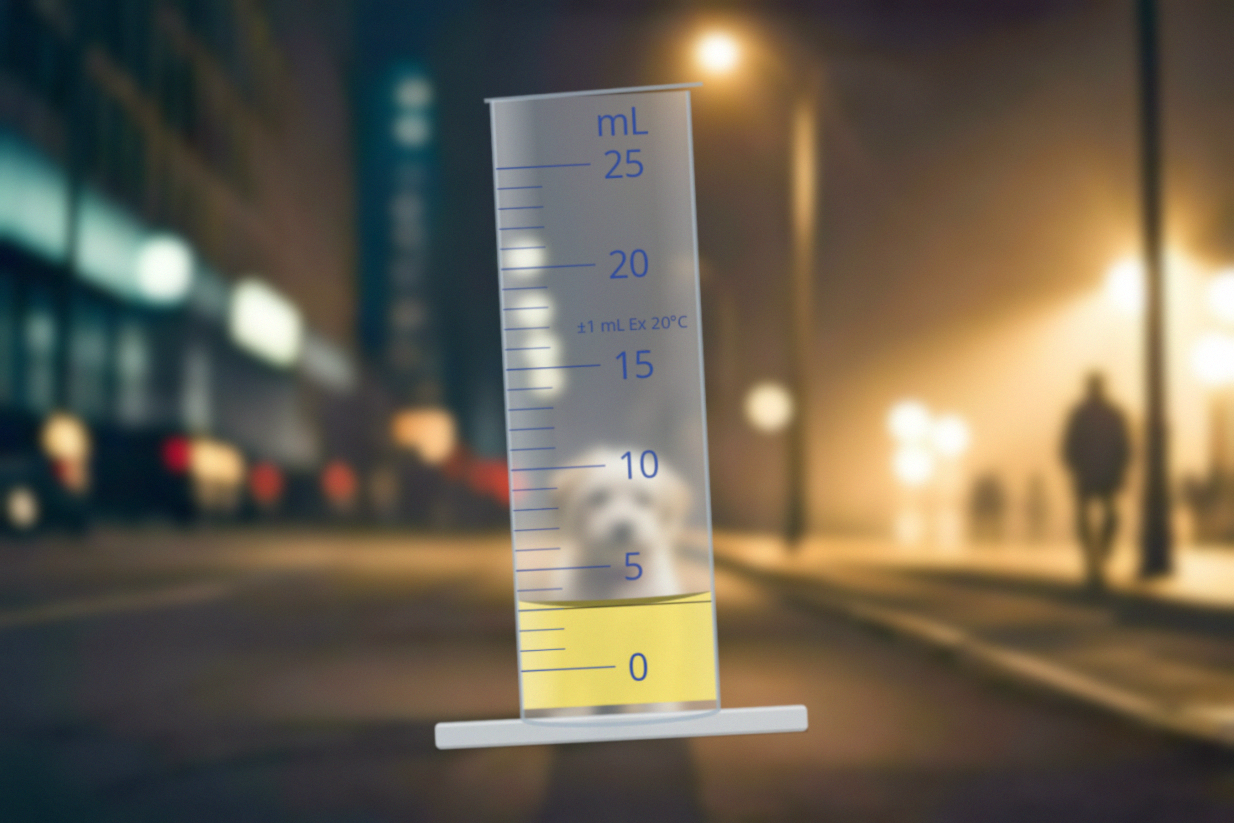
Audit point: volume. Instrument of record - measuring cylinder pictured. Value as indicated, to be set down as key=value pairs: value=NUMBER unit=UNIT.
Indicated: value=3 unit=mL
